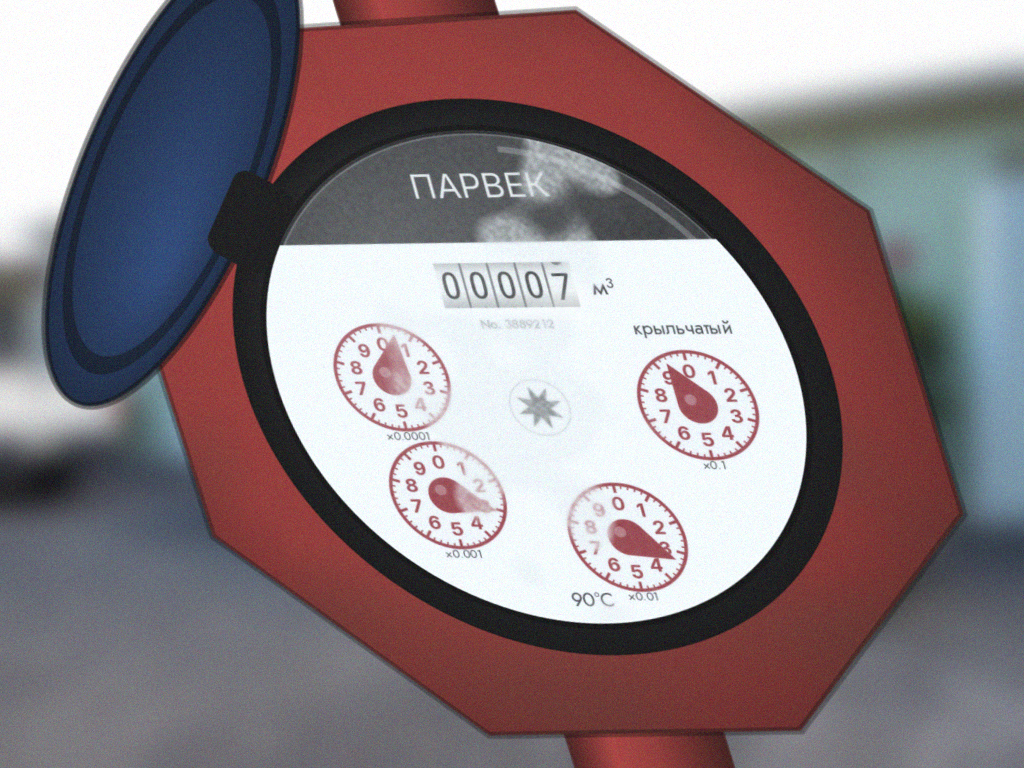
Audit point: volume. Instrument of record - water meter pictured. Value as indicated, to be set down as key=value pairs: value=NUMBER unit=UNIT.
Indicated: value=6.9330 unit=m³
